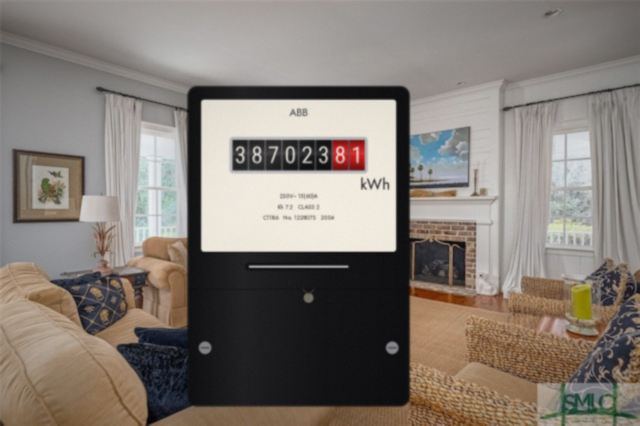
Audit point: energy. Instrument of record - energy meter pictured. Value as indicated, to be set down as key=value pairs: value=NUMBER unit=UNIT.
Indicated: value=387023.81 unit=kWh
